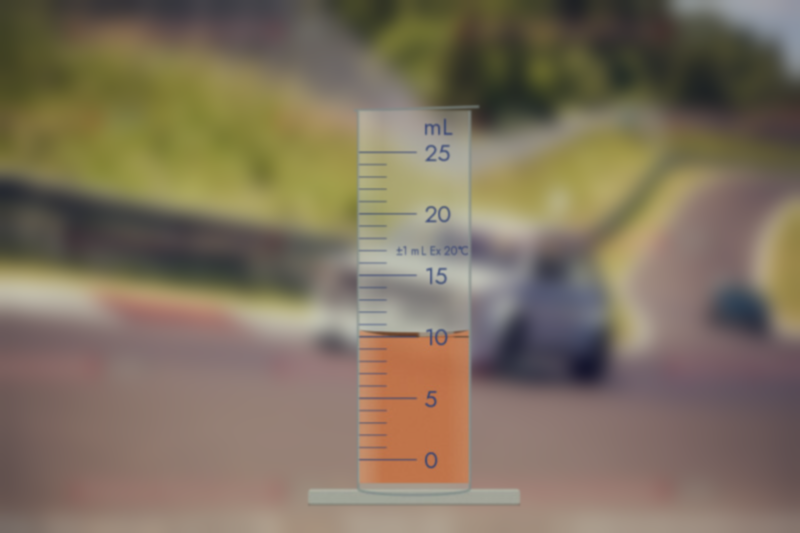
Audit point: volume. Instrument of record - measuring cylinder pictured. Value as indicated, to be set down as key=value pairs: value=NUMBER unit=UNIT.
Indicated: value=10 unit=mL
